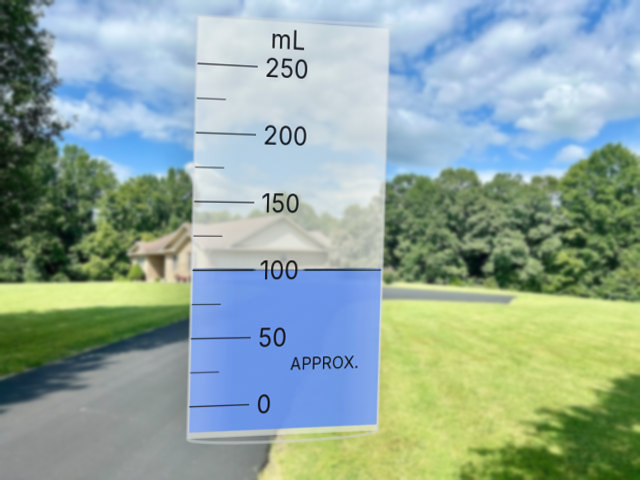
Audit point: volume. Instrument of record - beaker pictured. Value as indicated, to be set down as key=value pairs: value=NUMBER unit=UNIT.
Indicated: value=100 unit=mL
